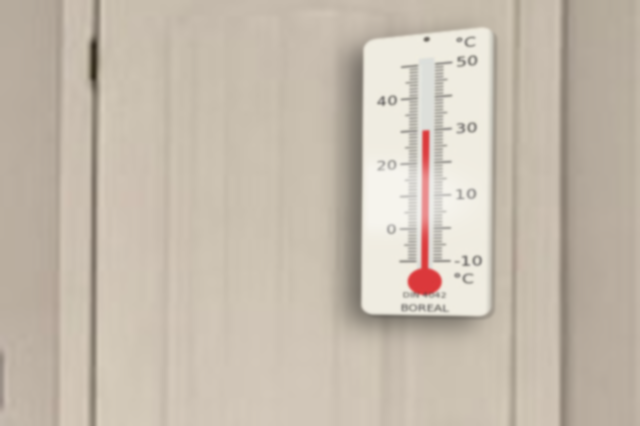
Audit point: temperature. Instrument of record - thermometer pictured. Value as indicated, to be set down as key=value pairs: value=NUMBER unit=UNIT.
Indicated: value=30 unit=°C
